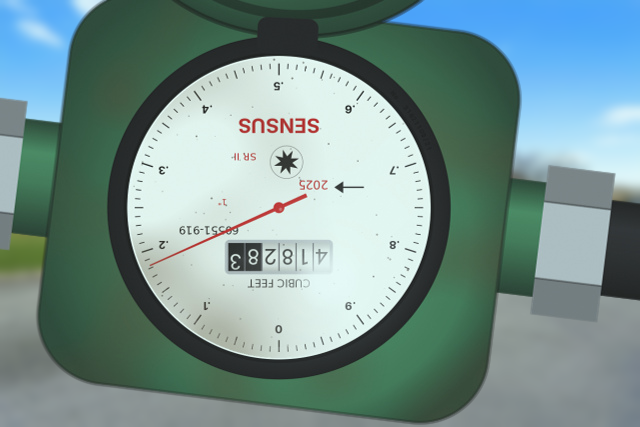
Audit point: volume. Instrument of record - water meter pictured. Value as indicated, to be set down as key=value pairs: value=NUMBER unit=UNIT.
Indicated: value=418283.18 unit=ft³
